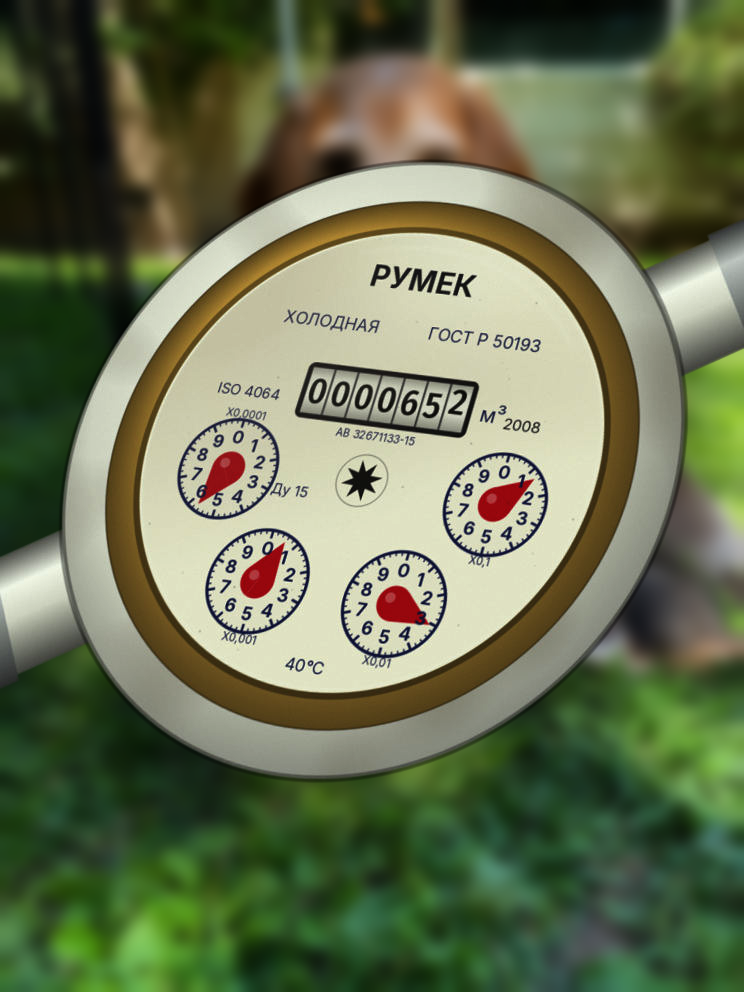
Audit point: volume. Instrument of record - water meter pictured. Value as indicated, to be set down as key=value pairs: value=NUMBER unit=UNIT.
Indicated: value=652.1305 unit=m³
